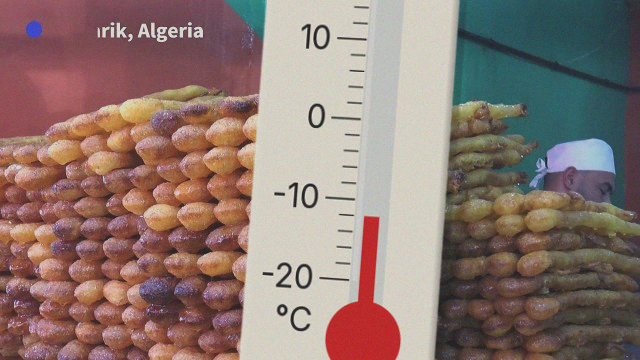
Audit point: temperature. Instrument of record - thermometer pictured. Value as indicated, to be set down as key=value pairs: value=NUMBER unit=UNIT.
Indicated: value=-12 unit=°C
